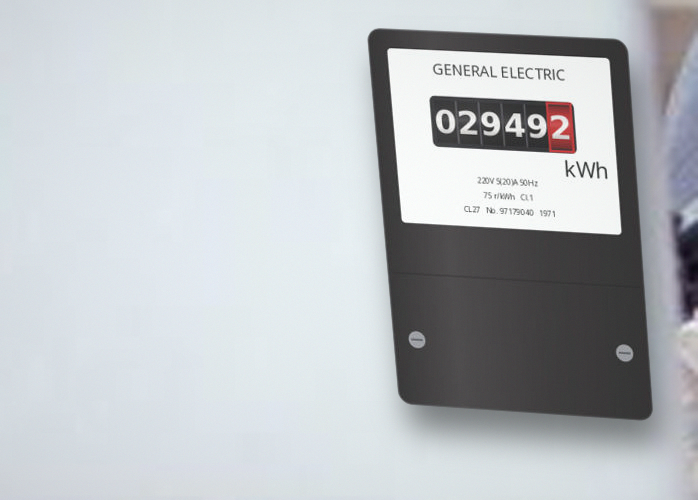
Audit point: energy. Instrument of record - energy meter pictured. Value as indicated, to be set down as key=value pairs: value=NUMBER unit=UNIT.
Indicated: value=2949.2 unit=kWh
